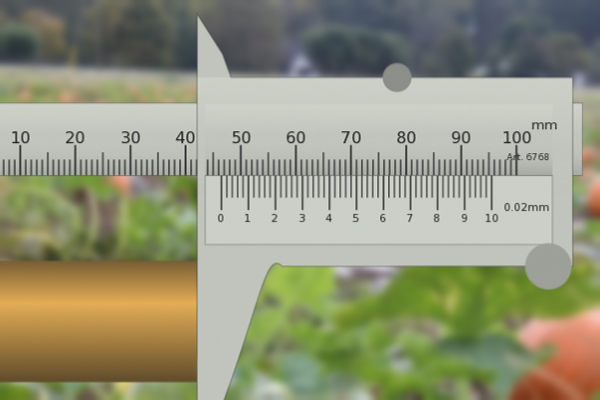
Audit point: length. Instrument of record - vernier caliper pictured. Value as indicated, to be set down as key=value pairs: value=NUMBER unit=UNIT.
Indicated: value=46.5 unit=mm
